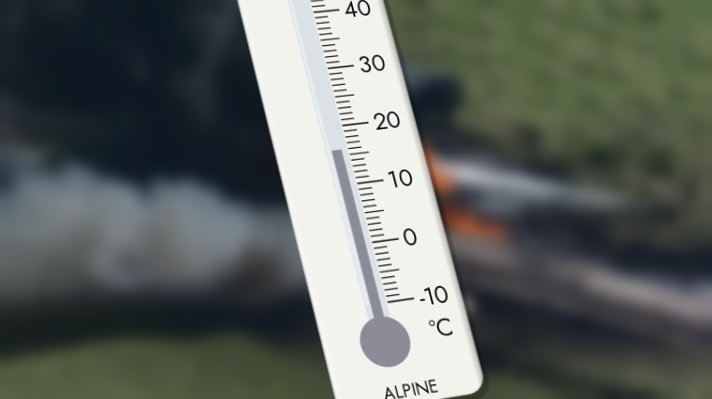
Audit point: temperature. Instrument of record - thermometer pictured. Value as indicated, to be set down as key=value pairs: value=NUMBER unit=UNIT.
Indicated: value=16 unit=°C
